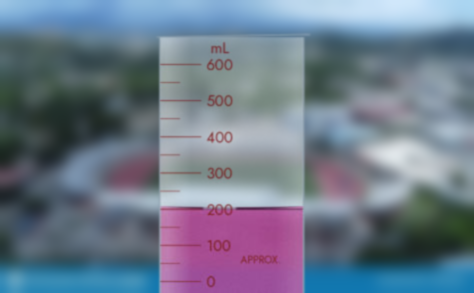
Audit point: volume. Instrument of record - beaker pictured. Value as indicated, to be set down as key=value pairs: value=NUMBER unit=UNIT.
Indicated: value=200 unit=mL
